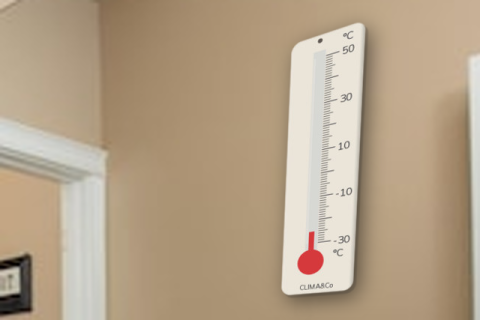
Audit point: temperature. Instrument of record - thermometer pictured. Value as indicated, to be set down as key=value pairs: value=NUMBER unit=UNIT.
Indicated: value=-25 unit=°C
